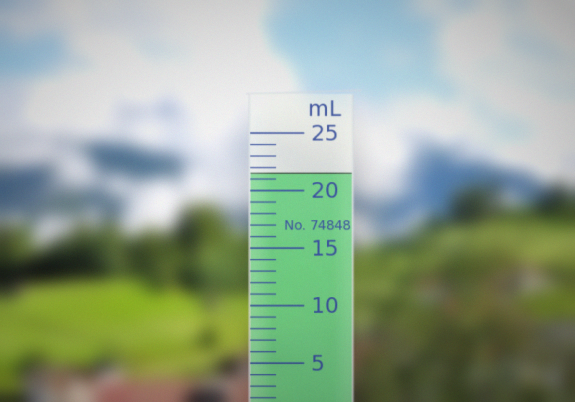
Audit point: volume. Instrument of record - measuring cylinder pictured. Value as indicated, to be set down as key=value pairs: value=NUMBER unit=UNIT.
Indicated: value=21.5 unit=mL
